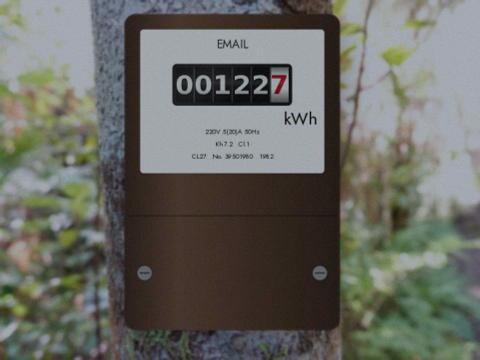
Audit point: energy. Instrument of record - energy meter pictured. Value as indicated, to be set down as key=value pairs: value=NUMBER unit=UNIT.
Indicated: value=122.7 unit=kWh
